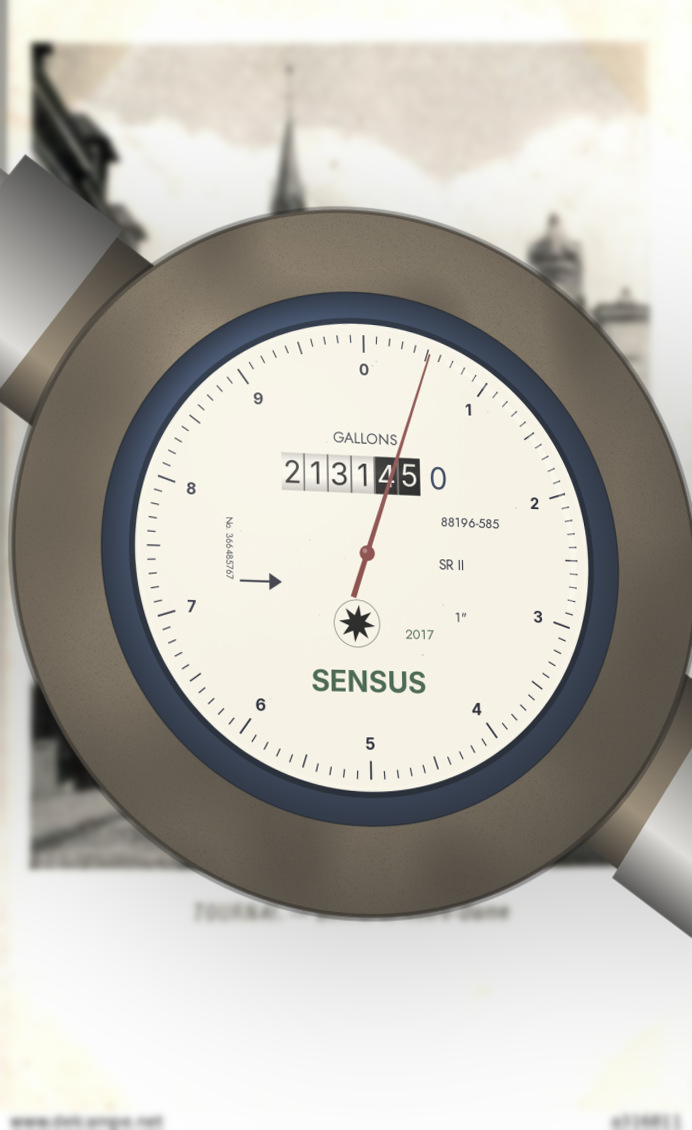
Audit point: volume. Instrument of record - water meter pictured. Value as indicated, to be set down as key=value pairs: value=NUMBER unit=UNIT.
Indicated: value=2131450.5 unit=gal
